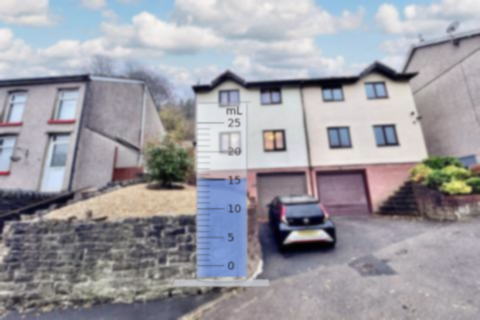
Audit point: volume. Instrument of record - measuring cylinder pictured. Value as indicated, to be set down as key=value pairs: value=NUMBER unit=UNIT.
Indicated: value=15 unit=mL
